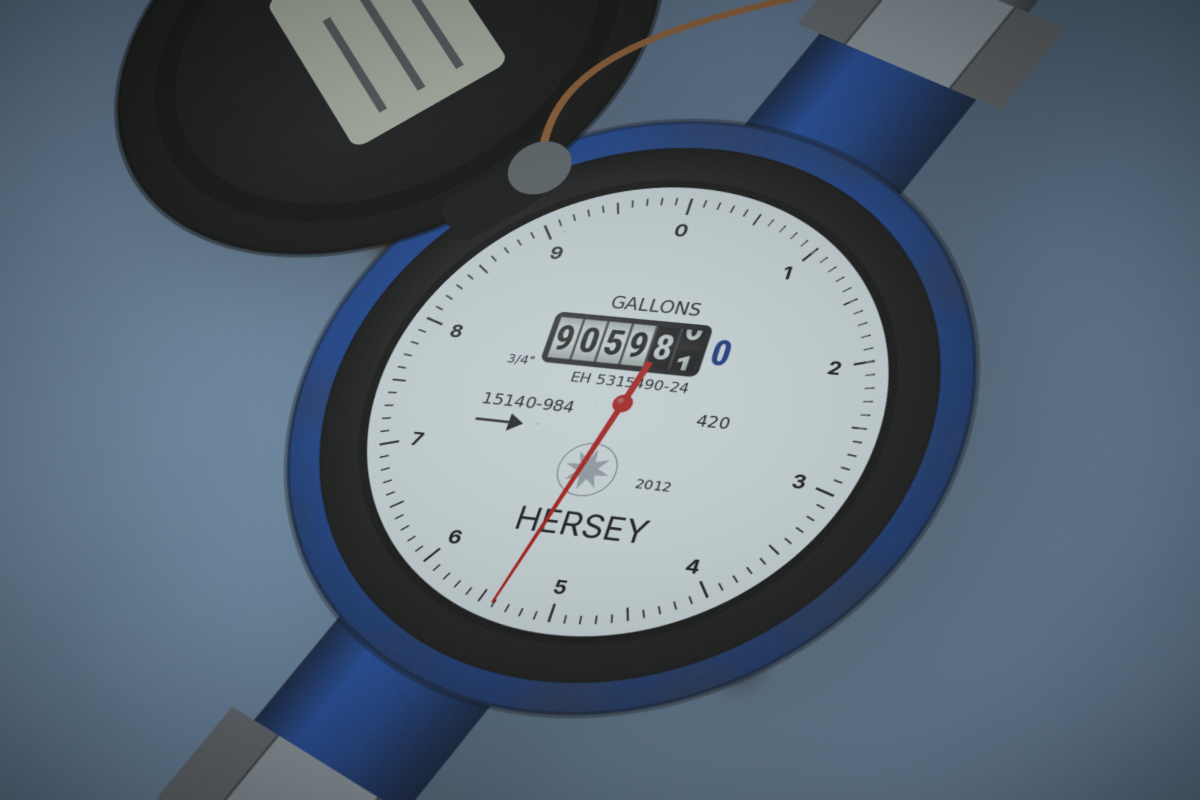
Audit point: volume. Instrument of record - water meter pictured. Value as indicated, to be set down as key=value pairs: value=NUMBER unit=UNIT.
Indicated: value=9059805.4 unit=gal
